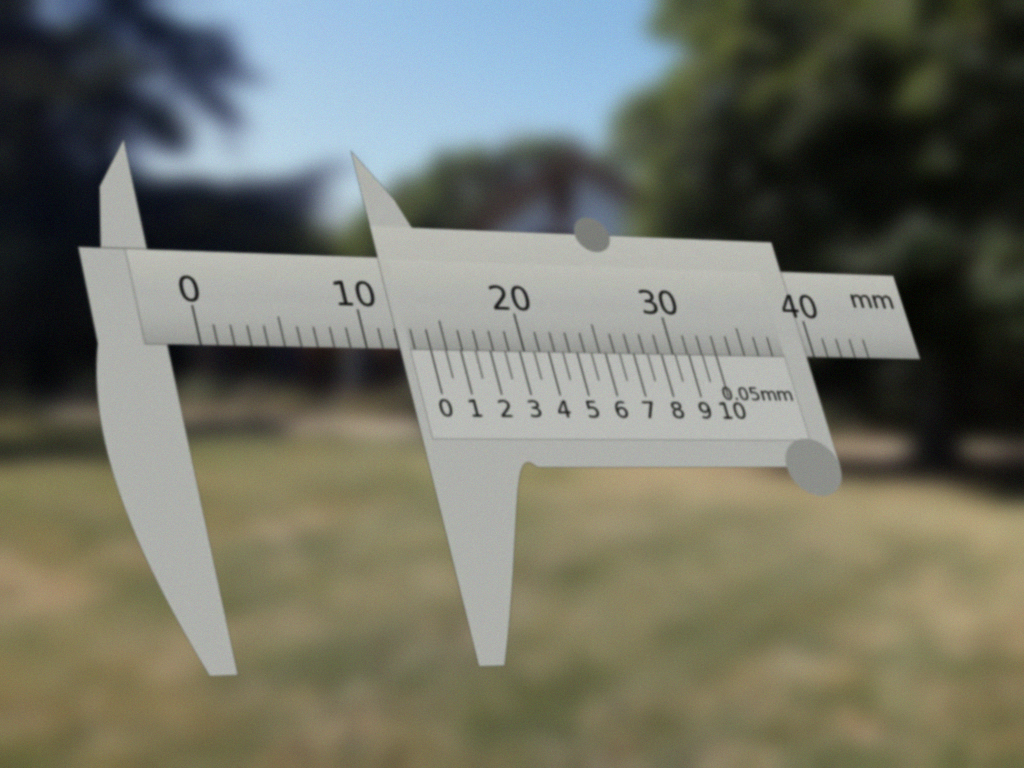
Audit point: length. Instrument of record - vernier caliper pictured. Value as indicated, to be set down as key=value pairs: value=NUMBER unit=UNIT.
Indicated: value=14.0 unit=mm
